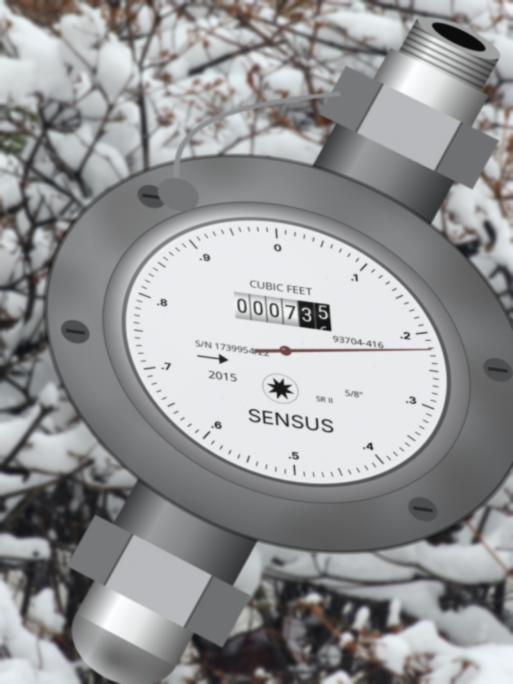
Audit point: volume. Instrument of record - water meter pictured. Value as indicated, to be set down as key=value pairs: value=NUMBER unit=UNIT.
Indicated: value=735.22 unit=ft³
